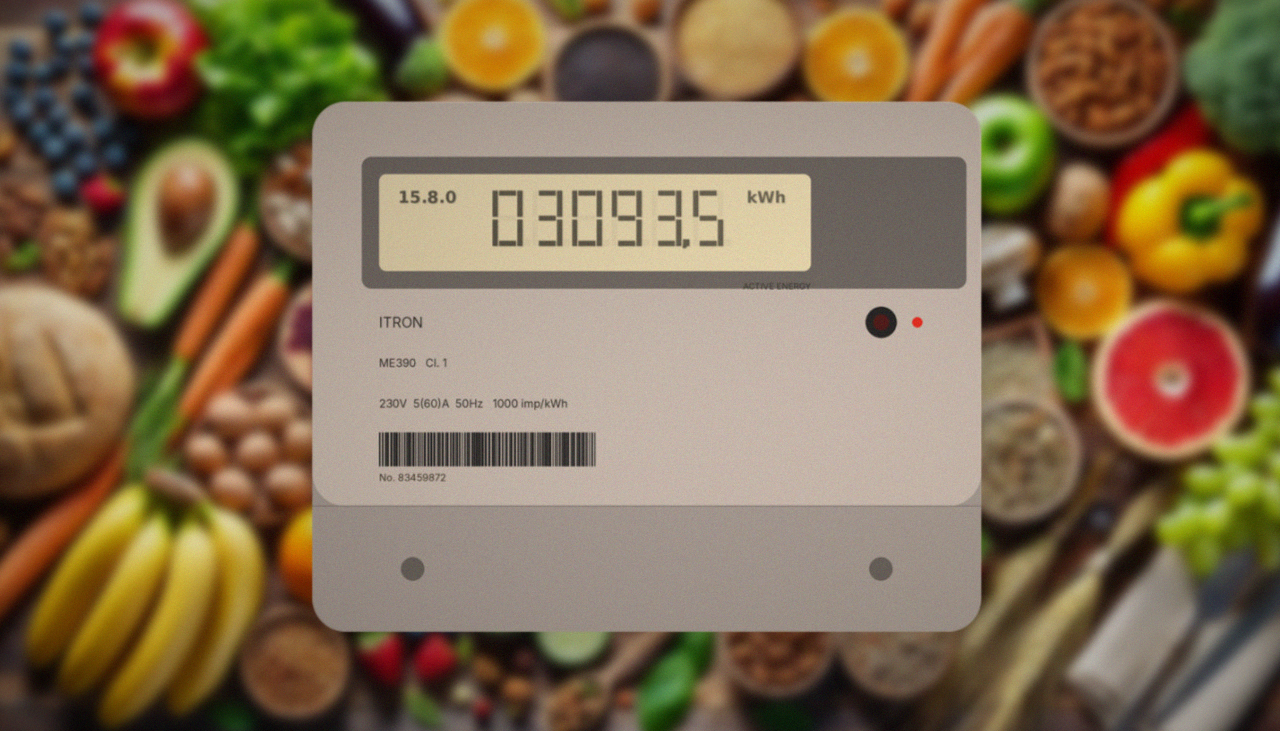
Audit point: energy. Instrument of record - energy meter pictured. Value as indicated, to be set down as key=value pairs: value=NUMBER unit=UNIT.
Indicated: value=3093.5 unit=kWh
